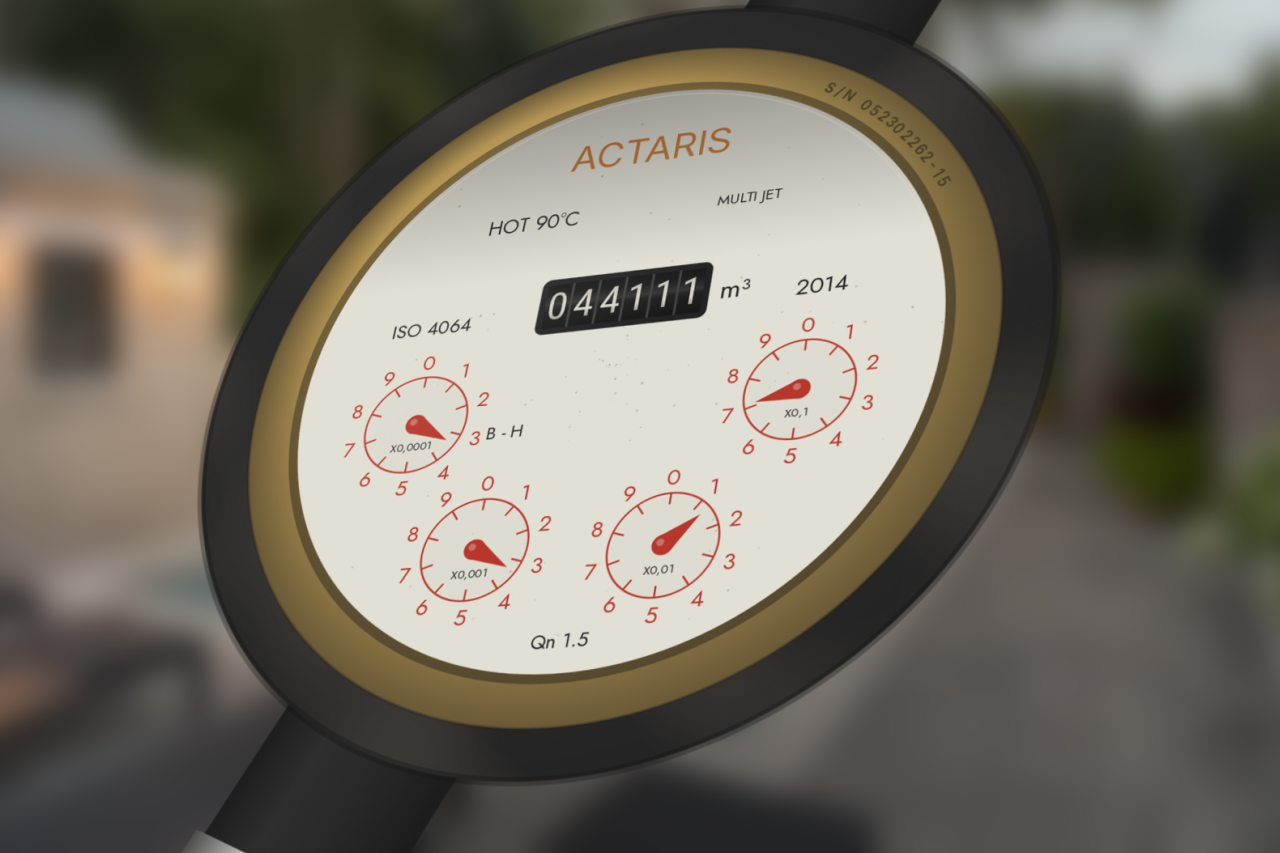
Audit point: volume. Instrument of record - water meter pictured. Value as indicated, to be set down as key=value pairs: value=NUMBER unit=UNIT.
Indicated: value=44111.7133 unit=m³
